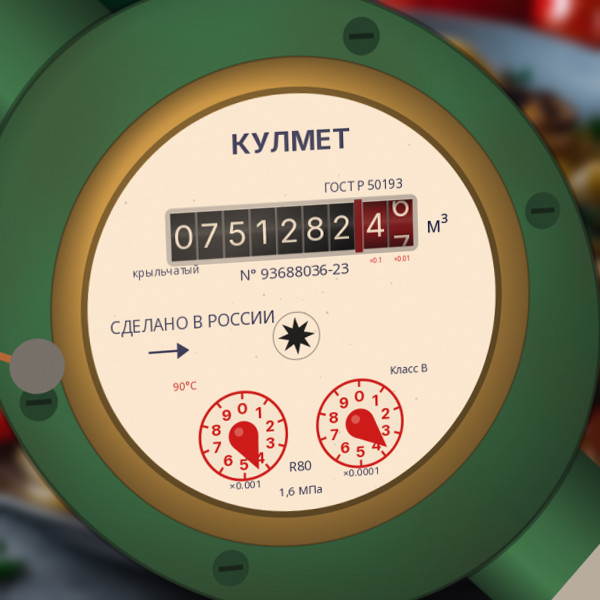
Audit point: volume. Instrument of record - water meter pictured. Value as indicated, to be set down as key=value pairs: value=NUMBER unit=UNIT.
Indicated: value=751282.4643 unit=m³
